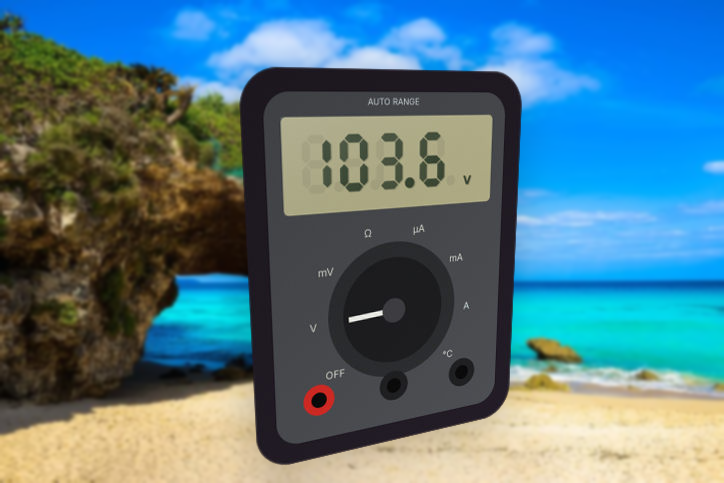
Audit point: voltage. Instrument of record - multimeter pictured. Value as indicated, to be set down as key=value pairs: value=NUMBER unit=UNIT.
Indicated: value=103.6 unit=V
